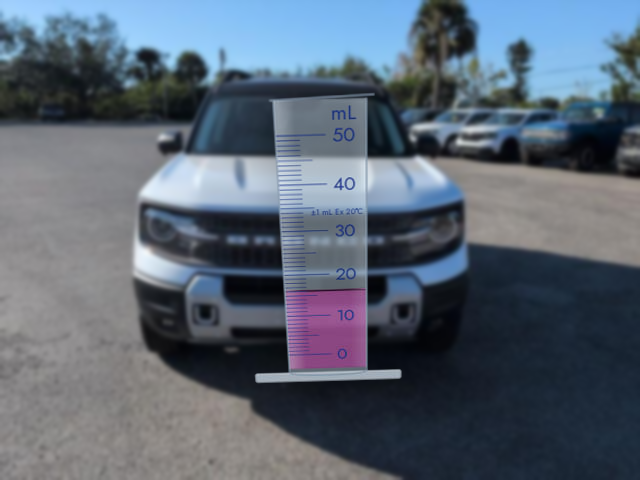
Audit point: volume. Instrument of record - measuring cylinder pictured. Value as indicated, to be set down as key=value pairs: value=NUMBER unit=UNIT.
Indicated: value=16 unit=mL
